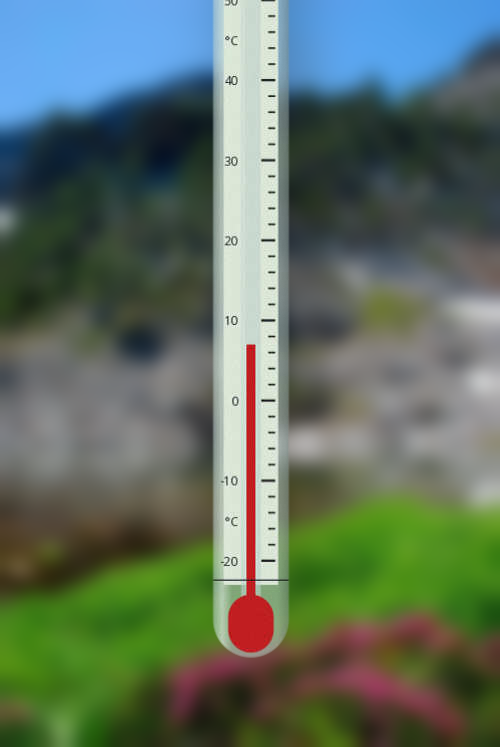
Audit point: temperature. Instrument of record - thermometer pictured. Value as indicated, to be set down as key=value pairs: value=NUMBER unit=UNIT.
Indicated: value=7 unit=°C
